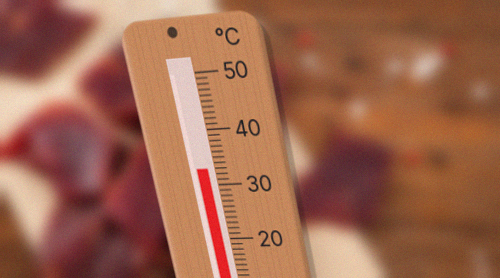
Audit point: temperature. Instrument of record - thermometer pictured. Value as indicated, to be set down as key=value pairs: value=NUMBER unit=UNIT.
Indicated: value=33 unit=°C
